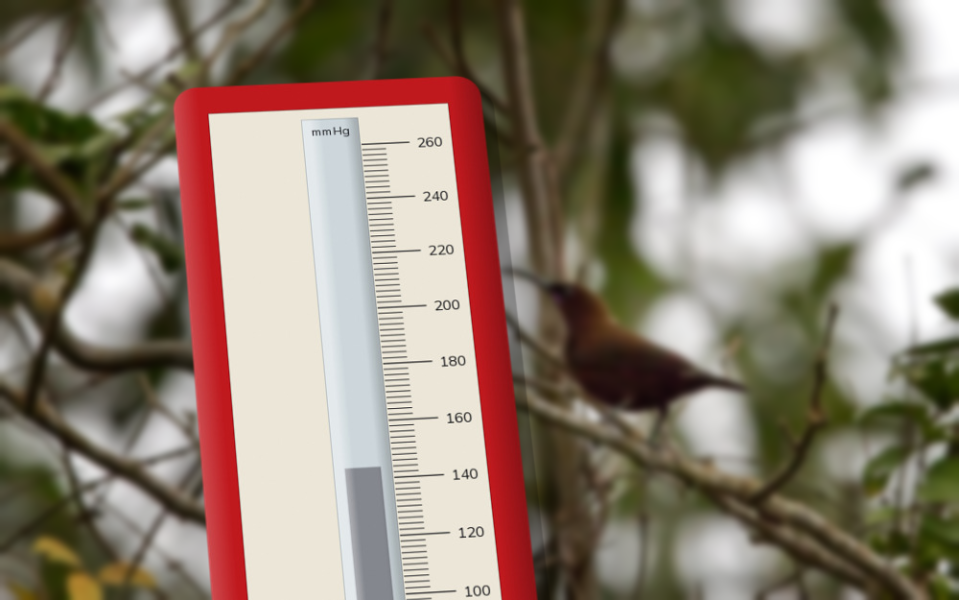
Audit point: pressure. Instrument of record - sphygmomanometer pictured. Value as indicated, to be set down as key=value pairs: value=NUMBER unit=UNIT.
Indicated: value=144 unit=mmHg
